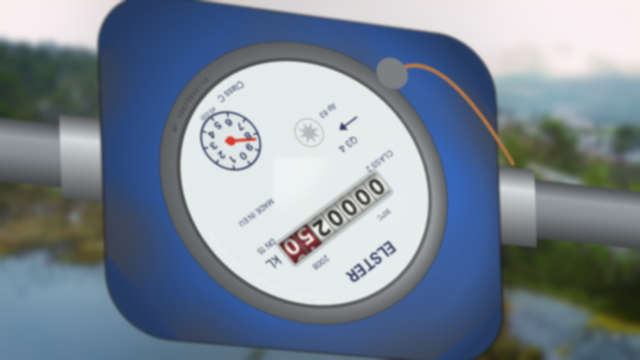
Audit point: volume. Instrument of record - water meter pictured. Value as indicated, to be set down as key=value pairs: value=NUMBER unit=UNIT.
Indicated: value=2.498 unit=kL
